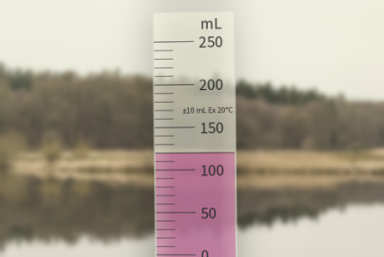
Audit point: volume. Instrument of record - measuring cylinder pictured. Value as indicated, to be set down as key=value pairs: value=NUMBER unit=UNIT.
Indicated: value=120 unit=mL
